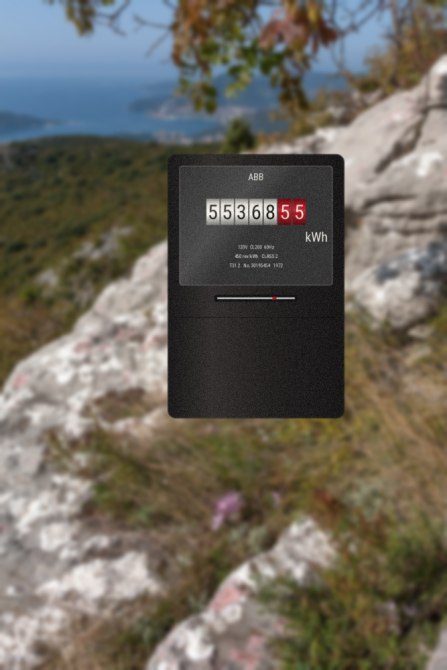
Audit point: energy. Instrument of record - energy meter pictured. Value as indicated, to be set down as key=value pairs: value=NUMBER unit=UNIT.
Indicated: value=55368.55 unit=kWh
